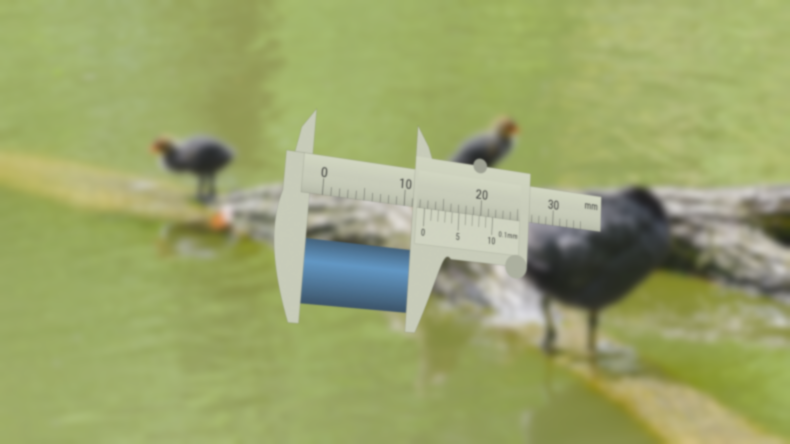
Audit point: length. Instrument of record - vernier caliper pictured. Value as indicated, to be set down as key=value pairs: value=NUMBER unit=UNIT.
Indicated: value=12.6 unit=mm
